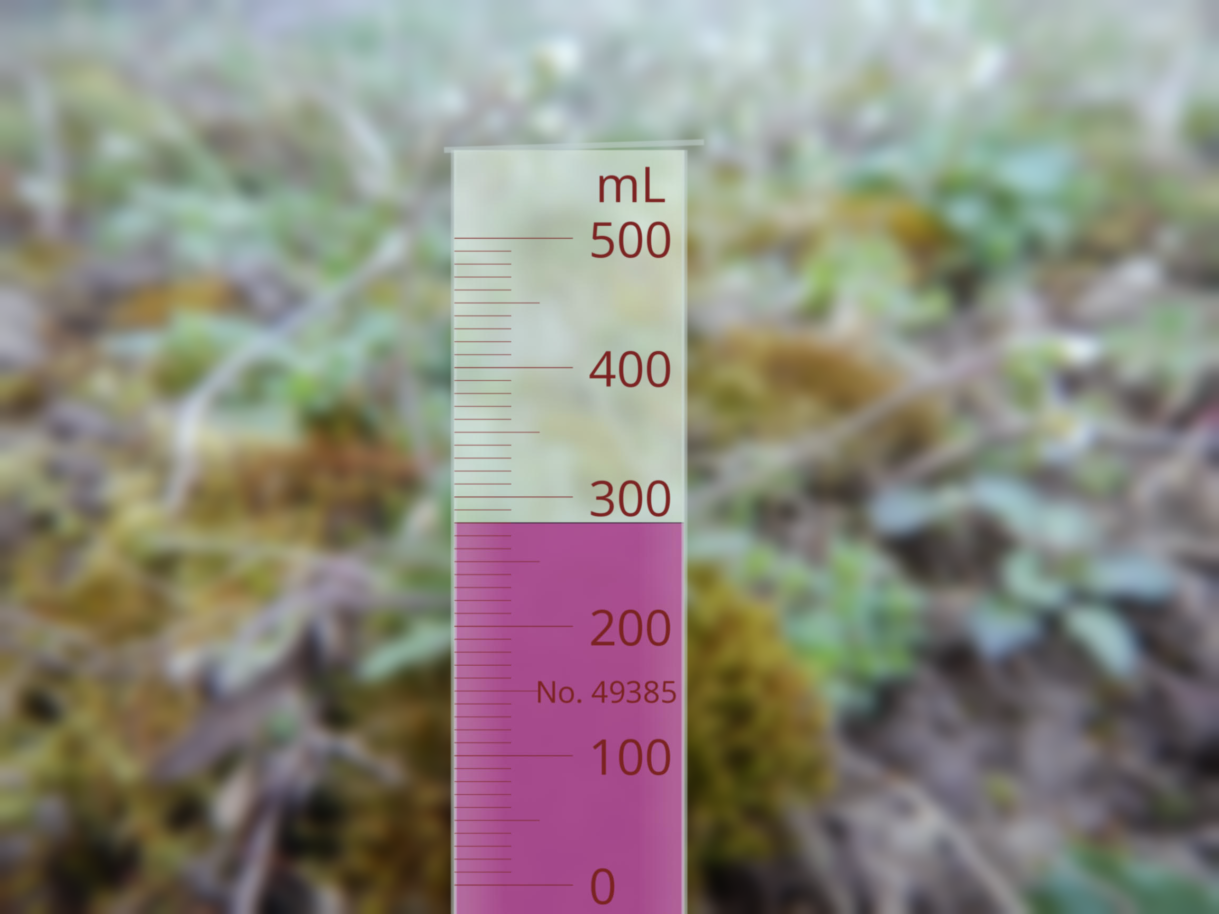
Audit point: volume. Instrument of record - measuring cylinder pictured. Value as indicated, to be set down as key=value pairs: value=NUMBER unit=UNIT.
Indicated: value=280 unit=mL
